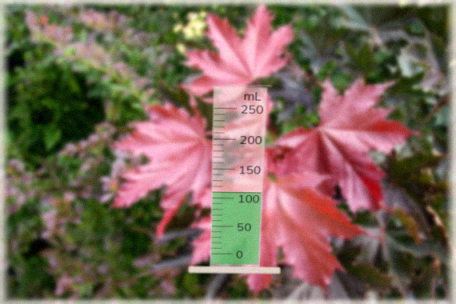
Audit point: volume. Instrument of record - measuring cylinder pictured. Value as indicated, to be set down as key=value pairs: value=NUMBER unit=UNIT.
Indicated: value=110 unit=mL
